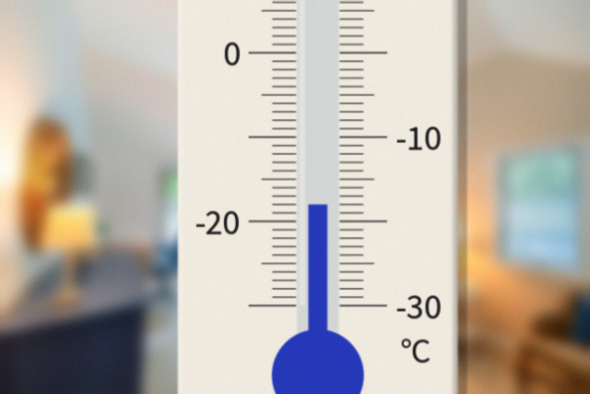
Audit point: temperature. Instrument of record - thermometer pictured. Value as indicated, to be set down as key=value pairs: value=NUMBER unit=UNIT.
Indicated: value=-18 unit=°C
